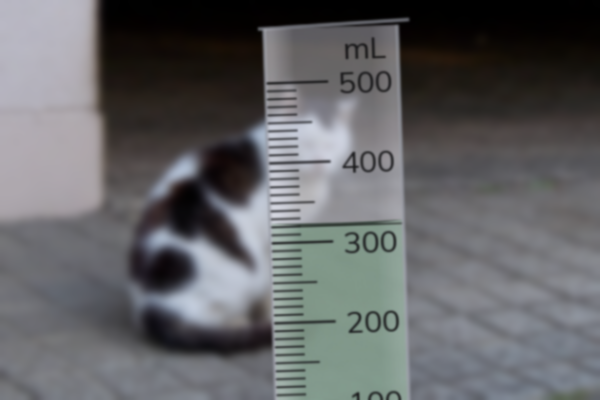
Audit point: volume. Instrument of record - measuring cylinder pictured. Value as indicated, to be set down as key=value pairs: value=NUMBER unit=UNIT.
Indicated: value=320 unit=mL
